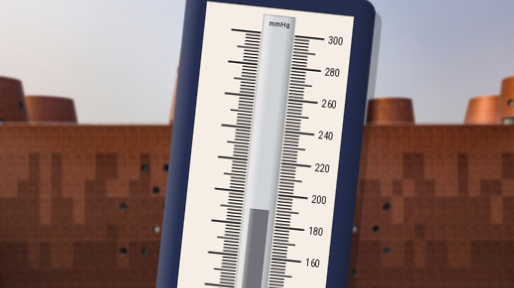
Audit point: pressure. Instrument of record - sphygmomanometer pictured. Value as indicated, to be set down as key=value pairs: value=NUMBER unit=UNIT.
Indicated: value=190 unit=mmHg
